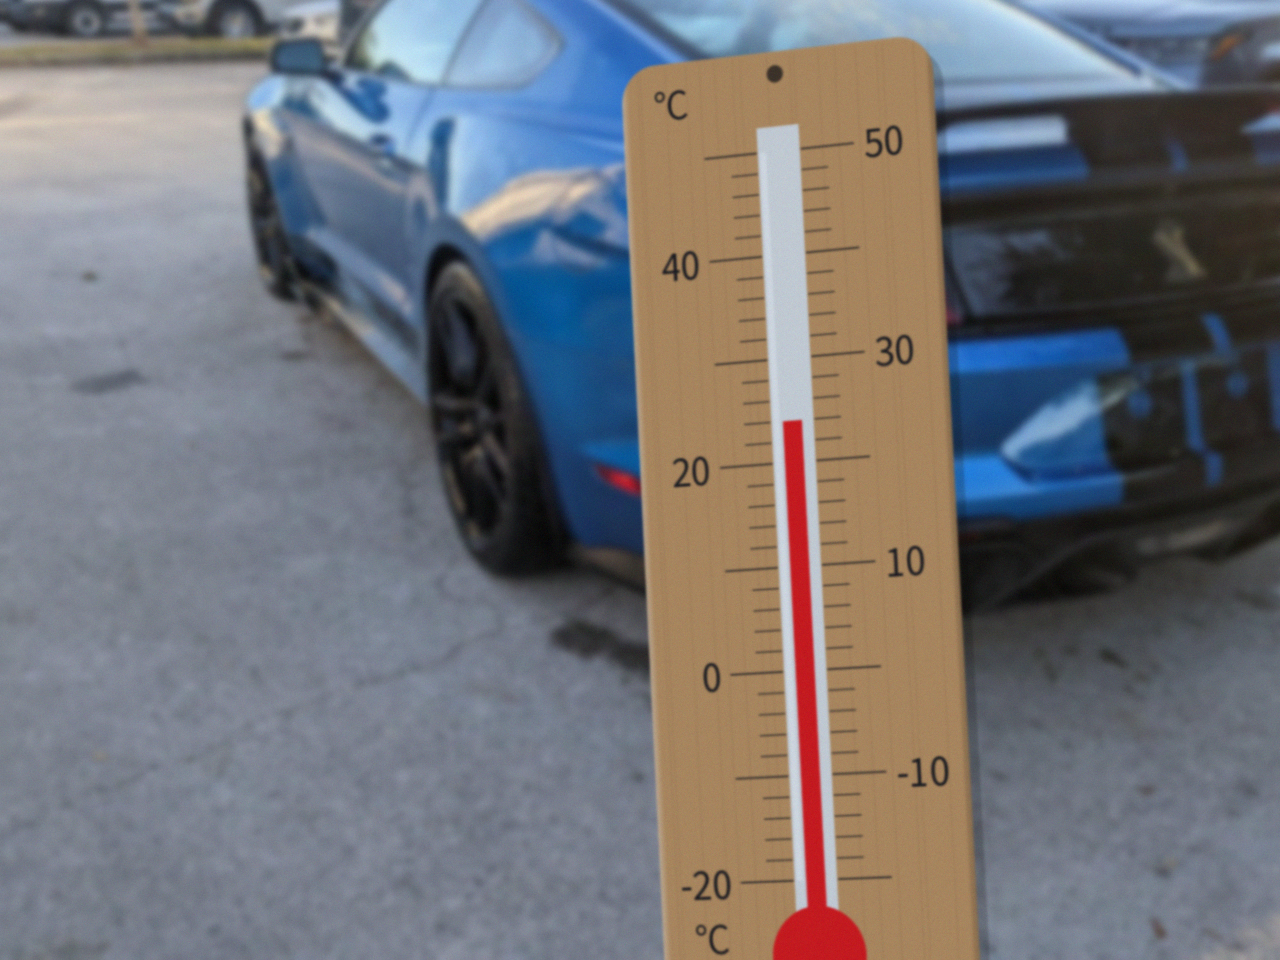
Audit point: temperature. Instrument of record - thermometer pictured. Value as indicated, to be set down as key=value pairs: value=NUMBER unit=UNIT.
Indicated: value=24 unit=°C
